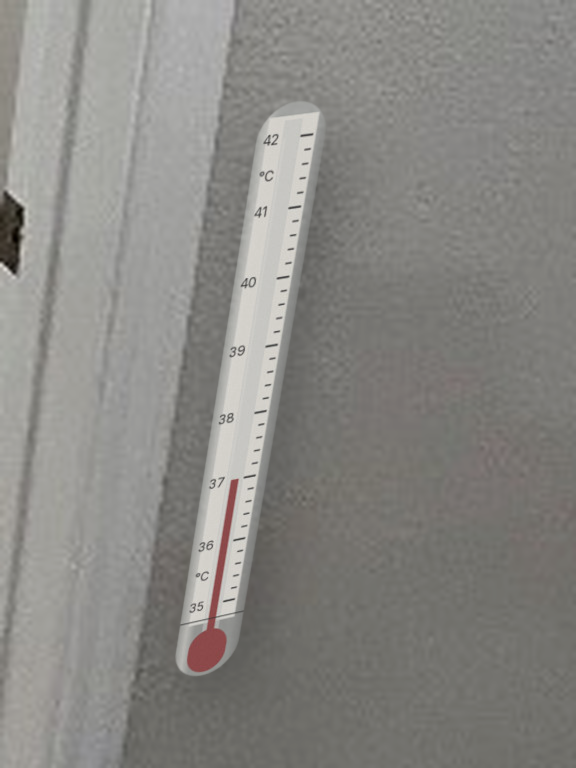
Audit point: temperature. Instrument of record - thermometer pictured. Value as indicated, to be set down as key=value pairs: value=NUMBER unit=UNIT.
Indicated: value=37 unit=°C
